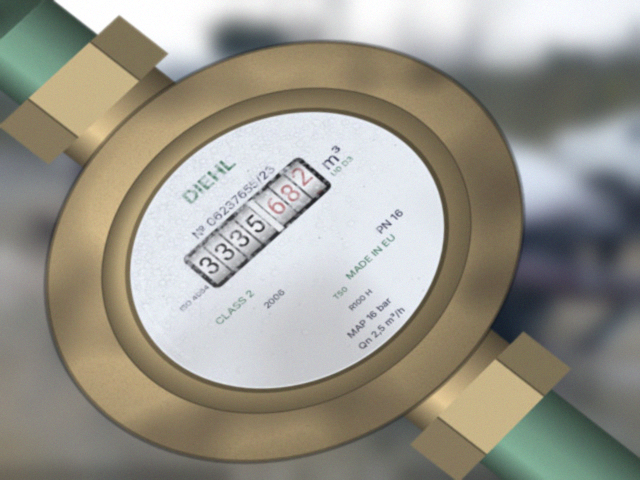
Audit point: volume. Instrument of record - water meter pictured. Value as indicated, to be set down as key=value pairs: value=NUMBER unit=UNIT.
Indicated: value=3335.682 unit=m³
